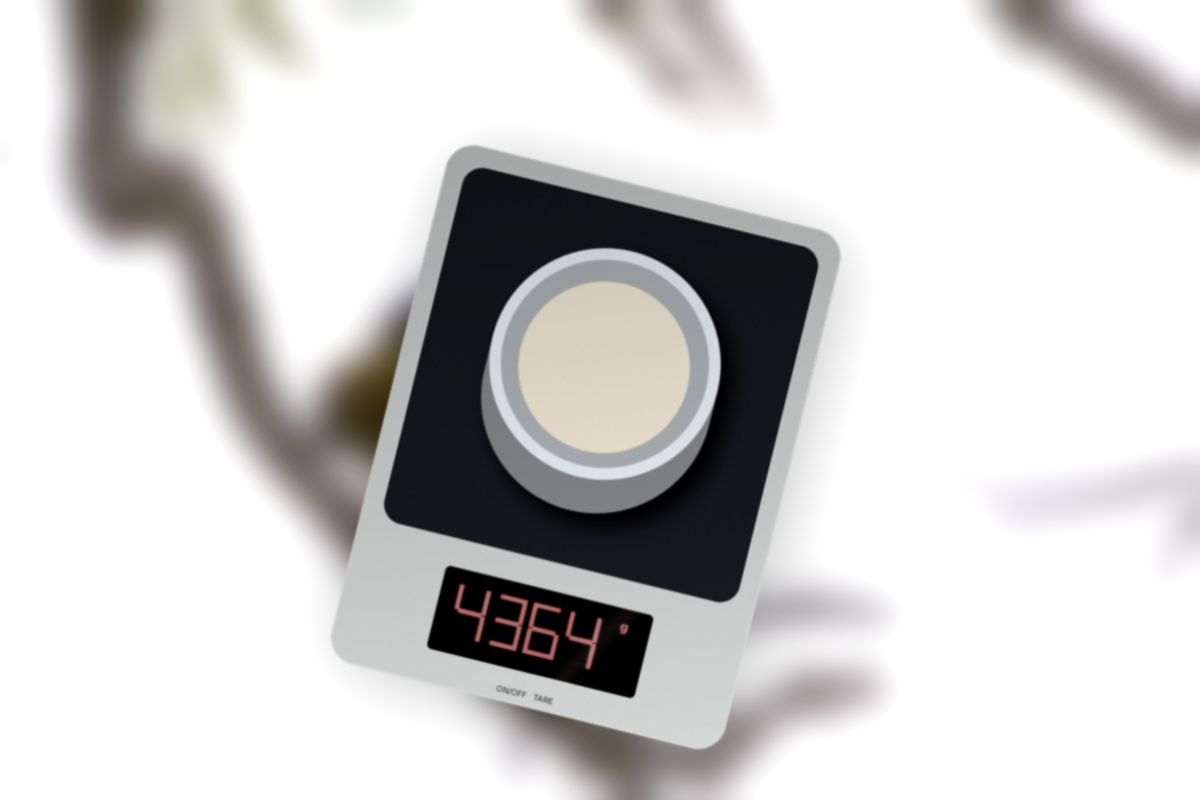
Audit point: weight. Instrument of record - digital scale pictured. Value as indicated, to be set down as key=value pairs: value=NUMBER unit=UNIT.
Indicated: value=4364 unit=g
